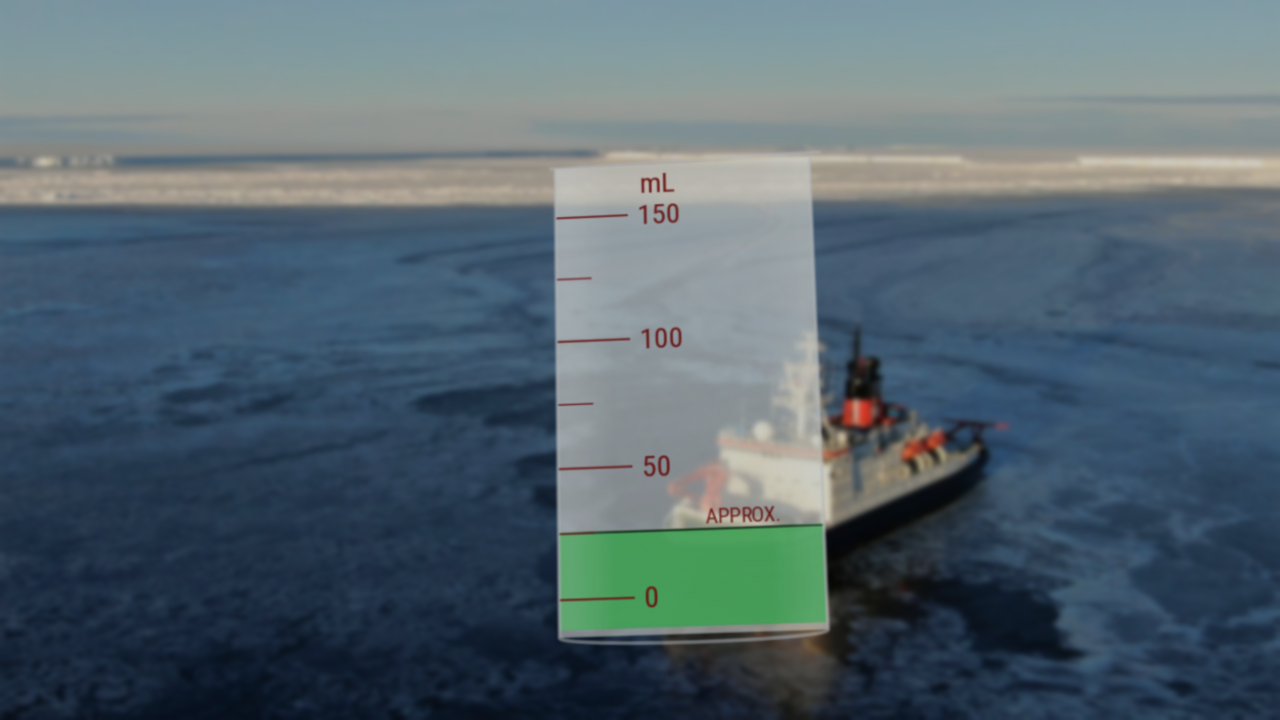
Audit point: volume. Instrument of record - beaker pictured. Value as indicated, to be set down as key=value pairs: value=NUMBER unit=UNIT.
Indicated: value=25 unit=mL
